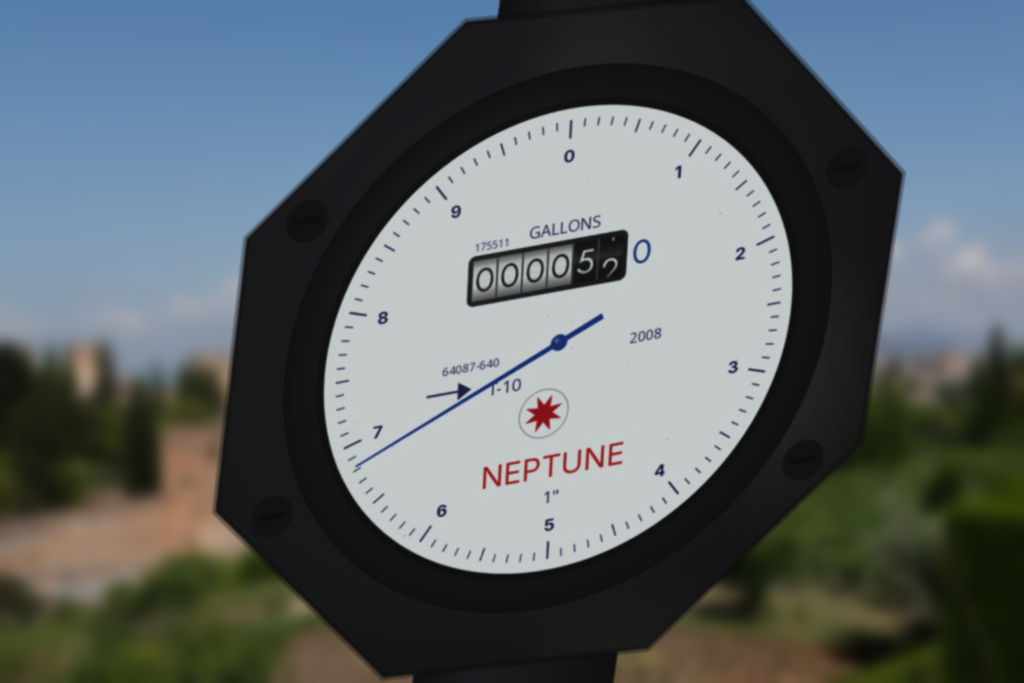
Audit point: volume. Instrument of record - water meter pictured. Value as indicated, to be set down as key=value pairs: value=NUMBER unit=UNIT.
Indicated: value=516.8 unit=gal
